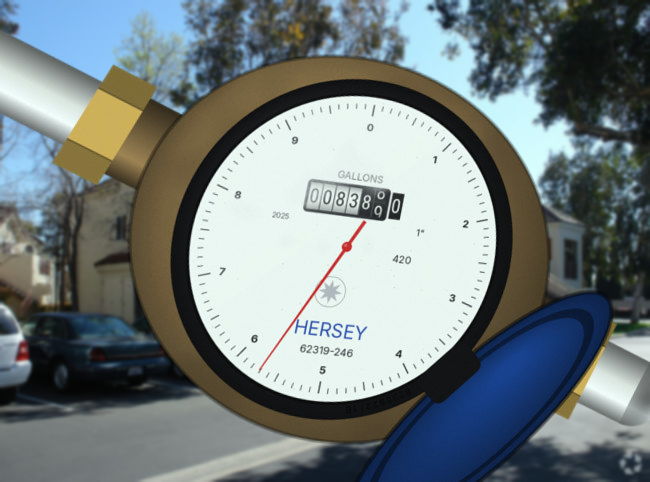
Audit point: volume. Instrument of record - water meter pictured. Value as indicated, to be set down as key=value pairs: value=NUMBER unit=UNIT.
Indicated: value=83885.7 unit=gal
